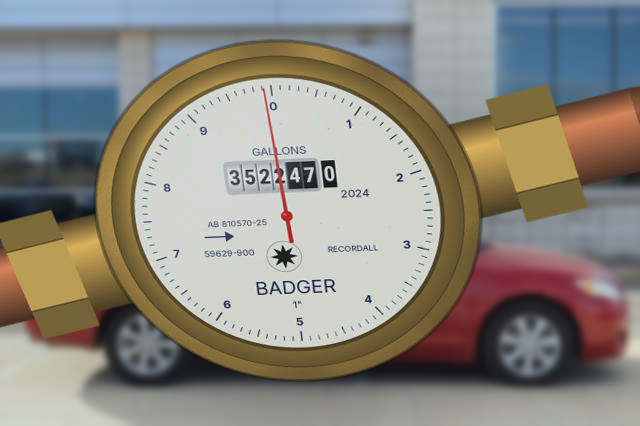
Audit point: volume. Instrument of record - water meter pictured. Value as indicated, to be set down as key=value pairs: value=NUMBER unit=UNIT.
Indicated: value=3522469.9 unit=gal
